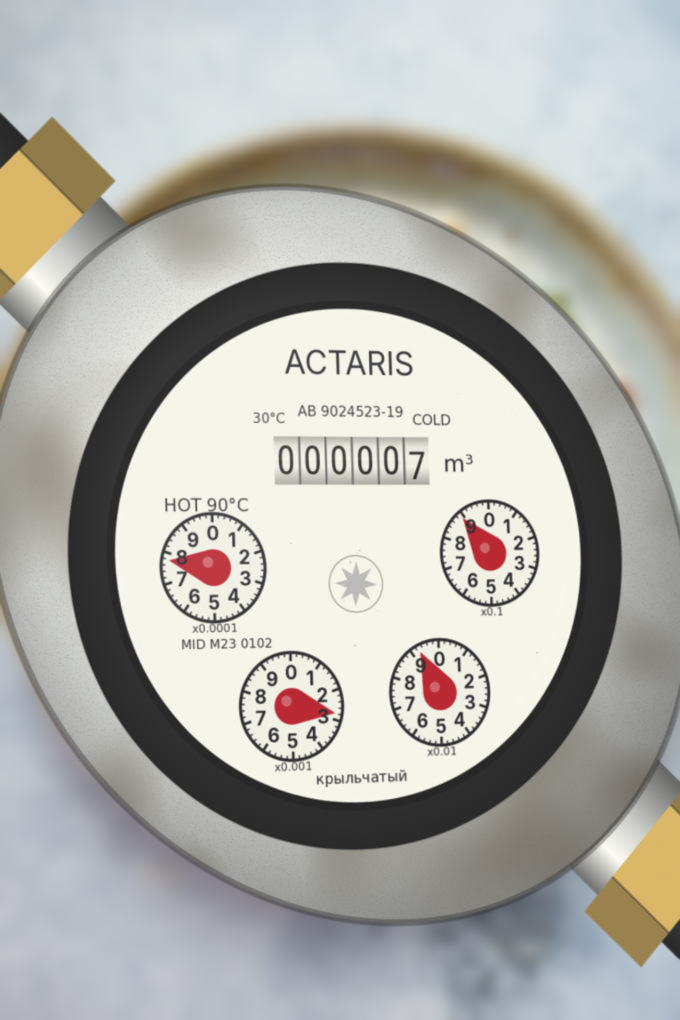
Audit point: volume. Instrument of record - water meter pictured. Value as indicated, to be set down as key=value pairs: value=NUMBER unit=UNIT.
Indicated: value=6.8927 unit=m³
